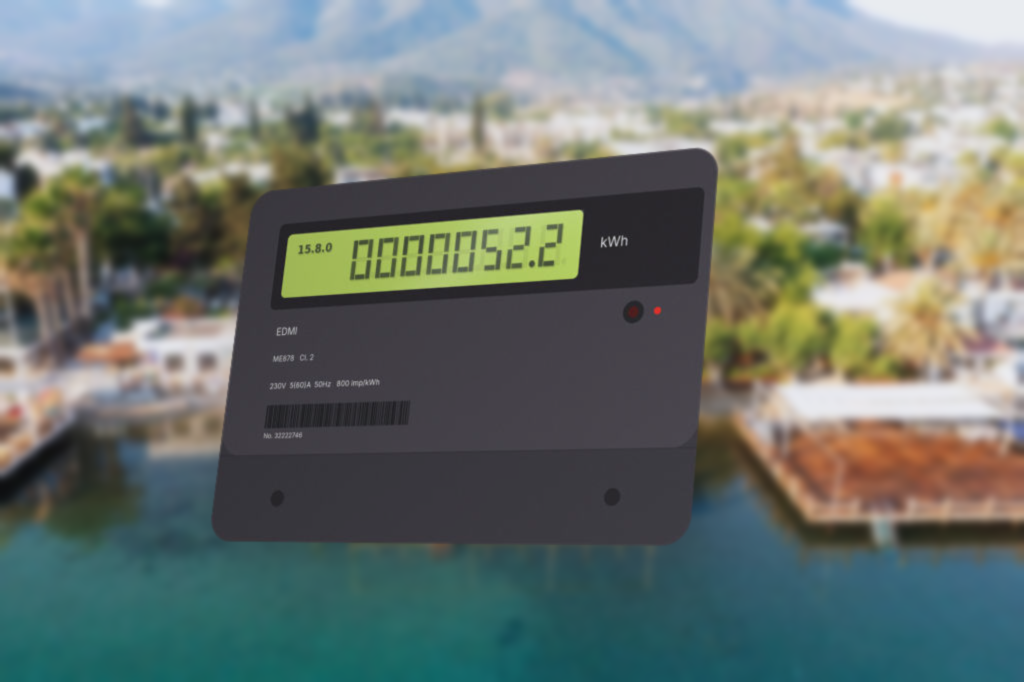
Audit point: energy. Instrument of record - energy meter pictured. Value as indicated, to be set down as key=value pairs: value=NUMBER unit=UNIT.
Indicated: value=52.2 unit=kWh
